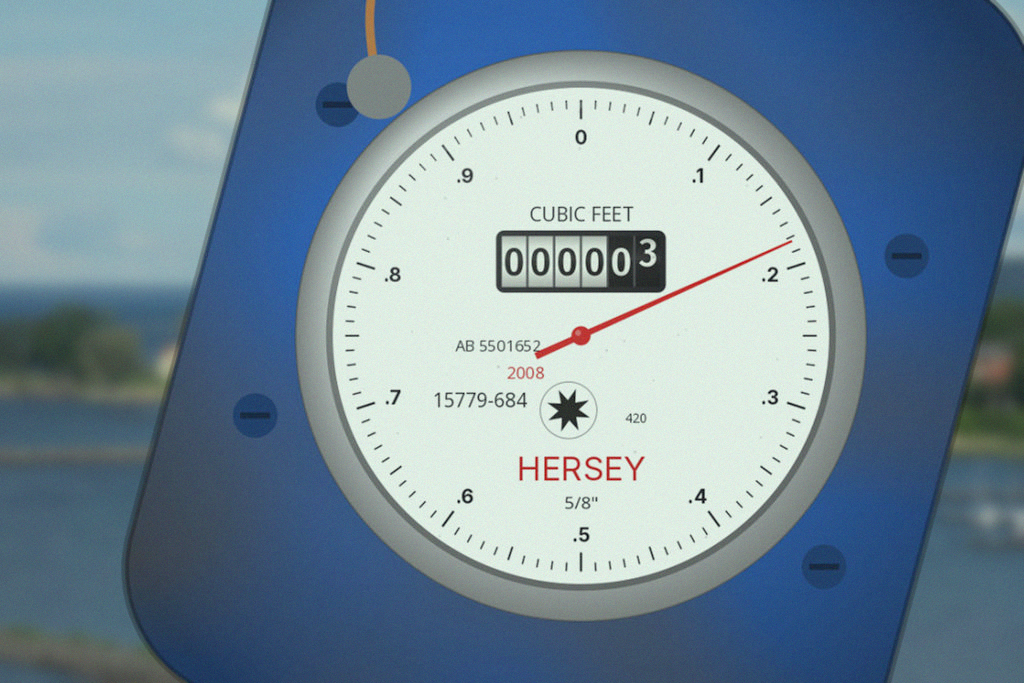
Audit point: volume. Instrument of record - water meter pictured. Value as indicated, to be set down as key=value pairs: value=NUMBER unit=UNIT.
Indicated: value=3.18 unit=ft³
